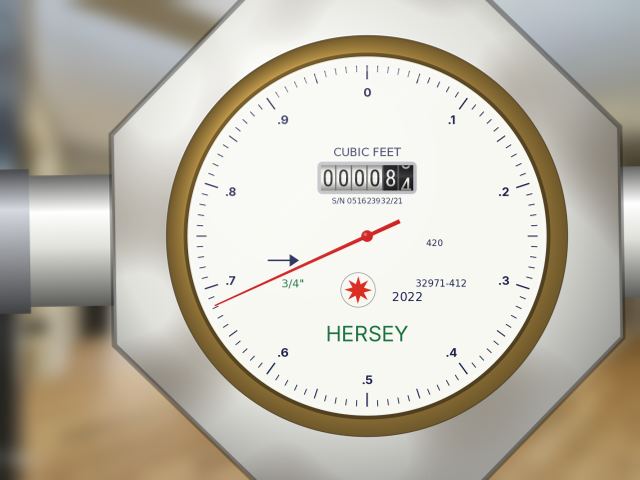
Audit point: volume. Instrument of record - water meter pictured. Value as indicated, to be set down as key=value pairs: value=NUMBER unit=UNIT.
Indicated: value=83.68 unit=ft³
